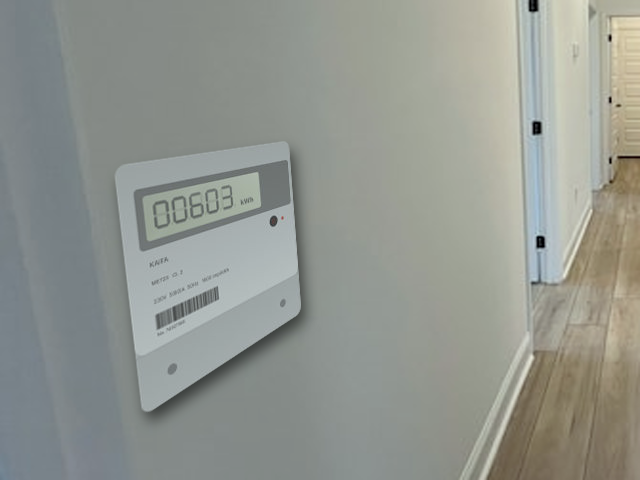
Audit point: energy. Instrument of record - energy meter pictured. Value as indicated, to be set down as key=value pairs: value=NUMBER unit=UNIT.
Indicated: value=603 unit=kWh
